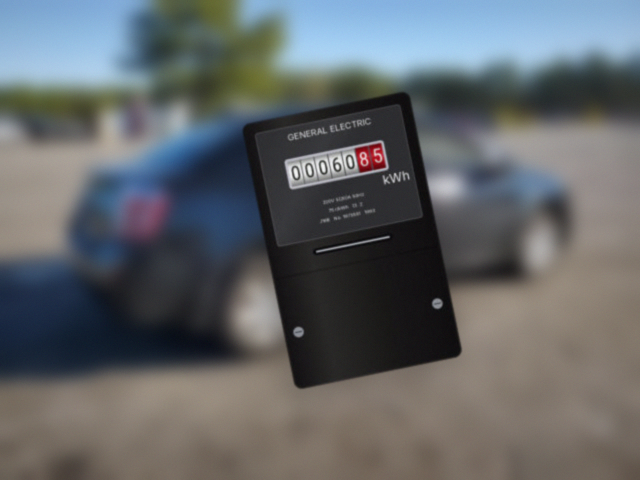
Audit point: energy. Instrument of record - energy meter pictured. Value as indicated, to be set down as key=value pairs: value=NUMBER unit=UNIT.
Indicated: value=60.85 unit=kWh
